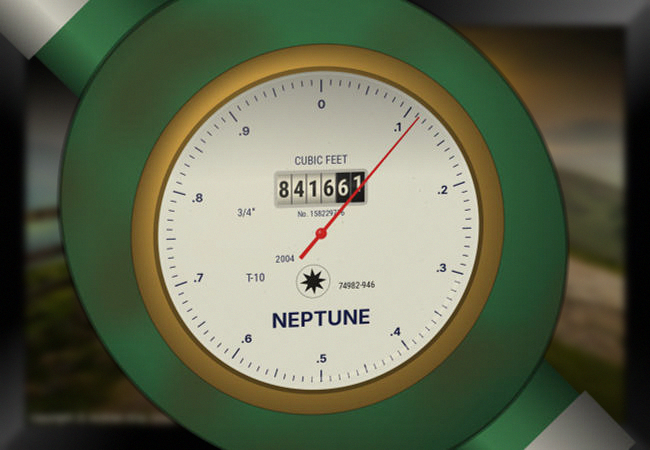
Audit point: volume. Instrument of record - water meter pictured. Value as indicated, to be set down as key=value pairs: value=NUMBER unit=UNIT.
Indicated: value=841661.11 unit=ft³
